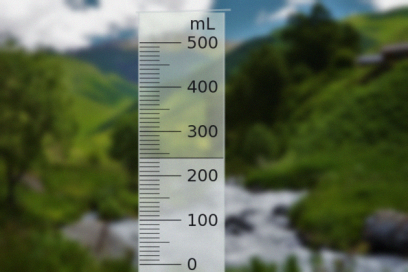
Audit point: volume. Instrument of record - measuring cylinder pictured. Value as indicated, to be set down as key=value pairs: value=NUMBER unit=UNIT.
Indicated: value=240 unit=mL
